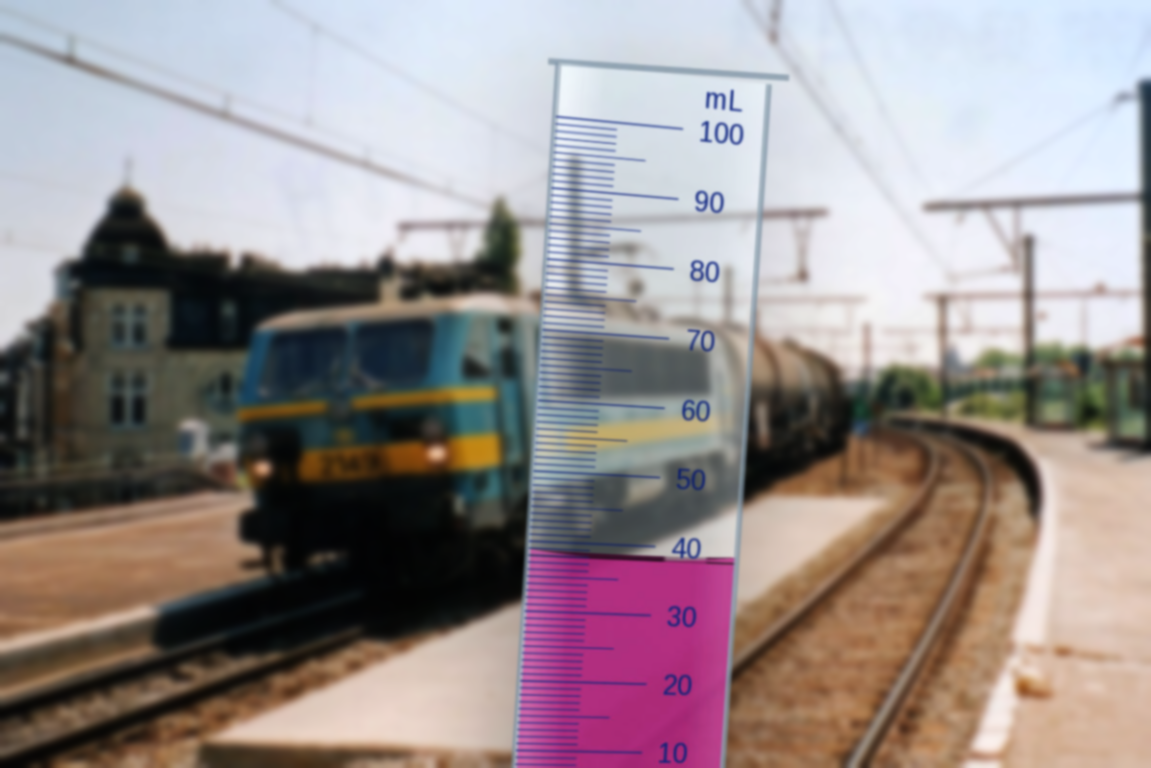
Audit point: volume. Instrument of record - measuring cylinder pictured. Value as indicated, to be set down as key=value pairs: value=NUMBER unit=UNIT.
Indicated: value=38 unit=mL
